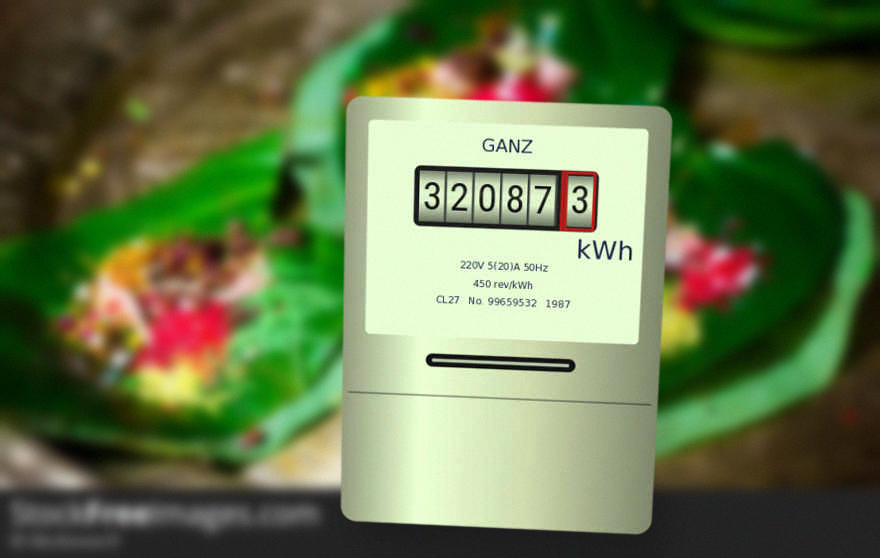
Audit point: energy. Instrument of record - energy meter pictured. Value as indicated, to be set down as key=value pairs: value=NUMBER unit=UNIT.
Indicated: value=32087.3 unit=kWh
